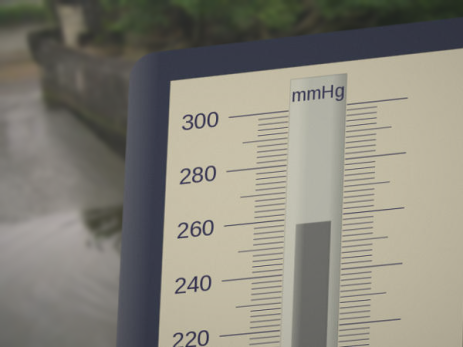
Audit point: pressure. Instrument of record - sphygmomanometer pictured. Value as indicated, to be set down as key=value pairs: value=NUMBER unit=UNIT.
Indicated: value=258 unit=mmHg
